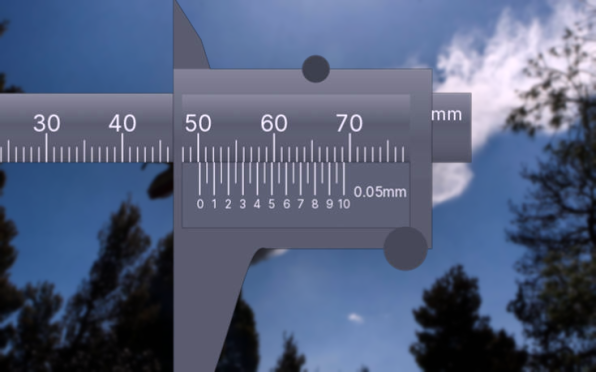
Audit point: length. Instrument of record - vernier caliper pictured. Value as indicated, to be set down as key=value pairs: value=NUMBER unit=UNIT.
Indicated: value=50.2 unit=mm
